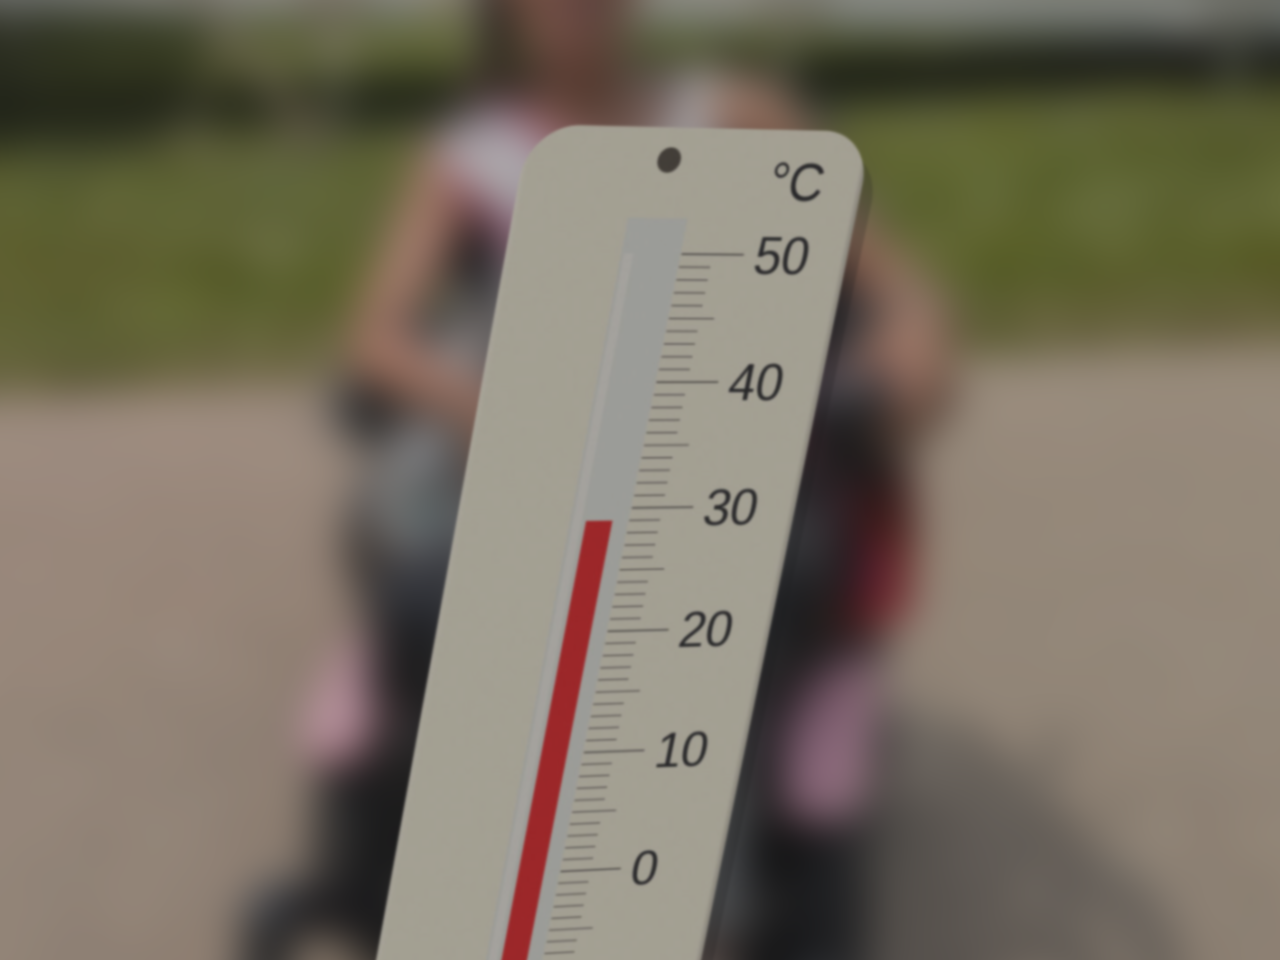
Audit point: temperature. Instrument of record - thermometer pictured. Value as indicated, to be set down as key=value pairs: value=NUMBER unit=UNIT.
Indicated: value=29 unit=°C
